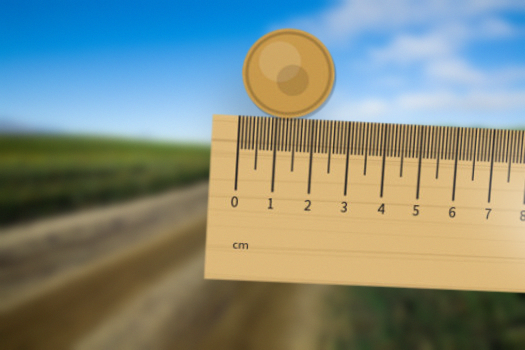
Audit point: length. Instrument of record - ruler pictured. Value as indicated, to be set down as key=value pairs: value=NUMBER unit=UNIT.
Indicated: value=2.5 unit=cm
